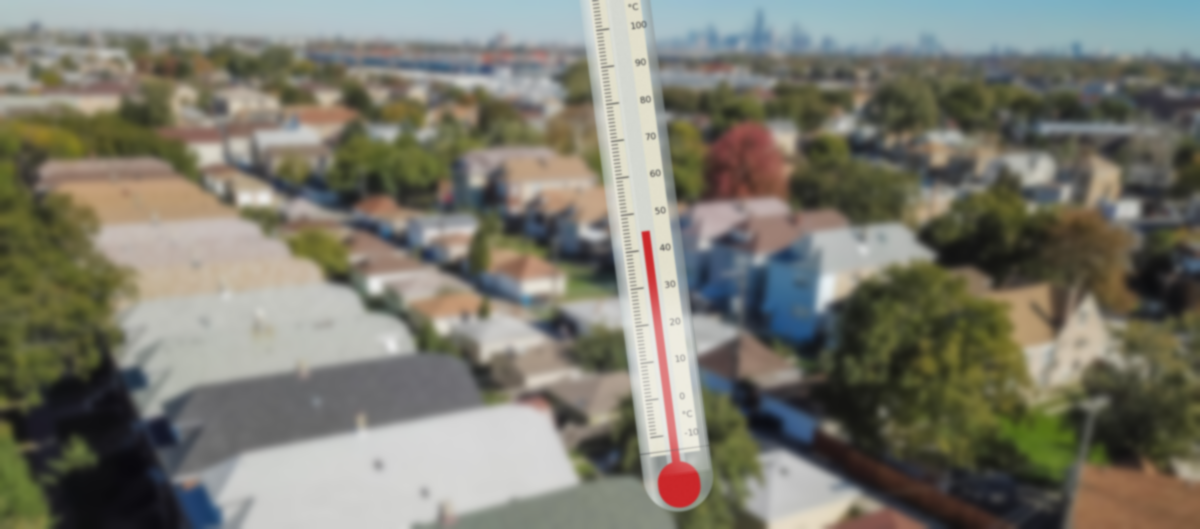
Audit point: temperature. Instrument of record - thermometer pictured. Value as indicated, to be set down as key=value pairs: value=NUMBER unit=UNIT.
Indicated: value=45 unit=°C
